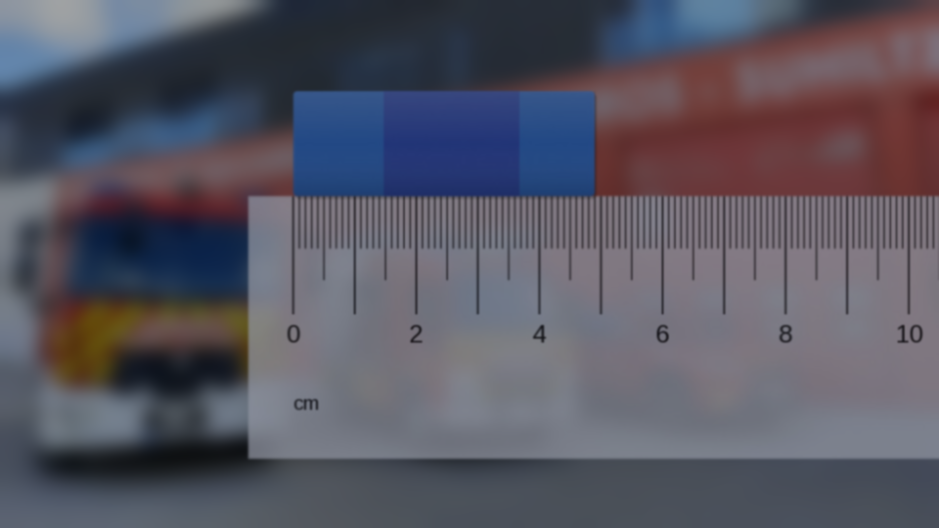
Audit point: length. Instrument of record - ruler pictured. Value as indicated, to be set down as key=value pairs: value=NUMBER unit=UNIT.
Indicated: value=4.9 unit=cm
